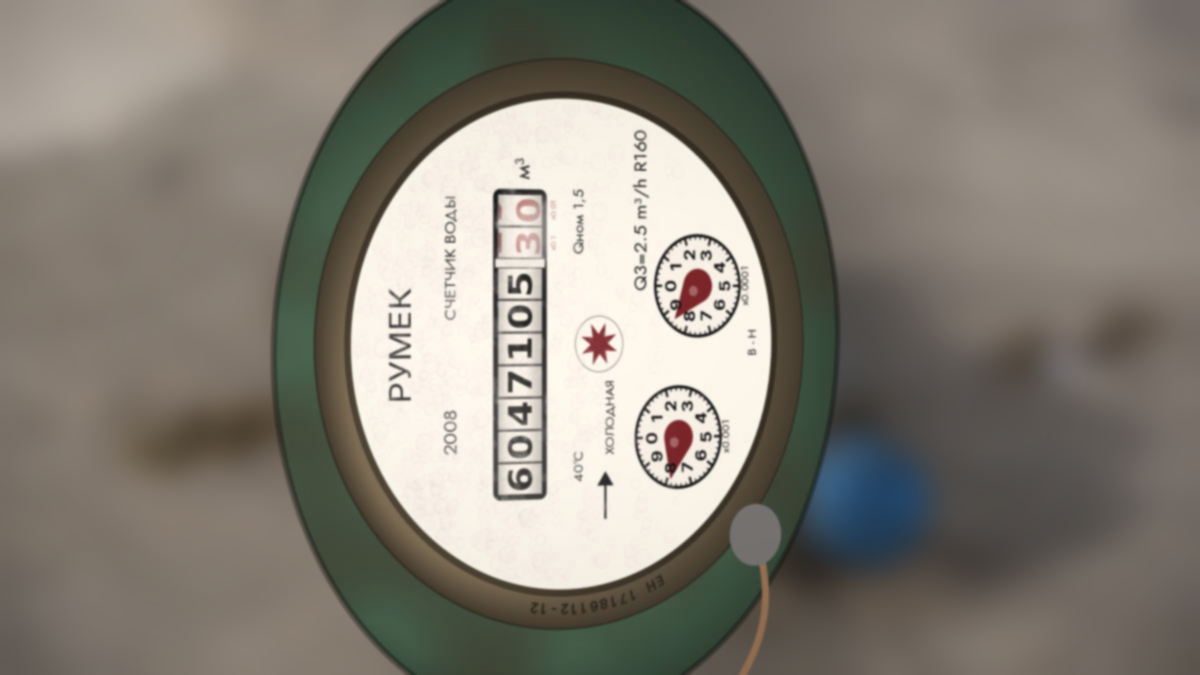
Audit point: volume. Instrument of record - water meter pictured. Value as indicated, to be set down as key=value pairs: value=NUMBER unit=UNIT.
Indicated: value=6047105.2978 unit=m³
